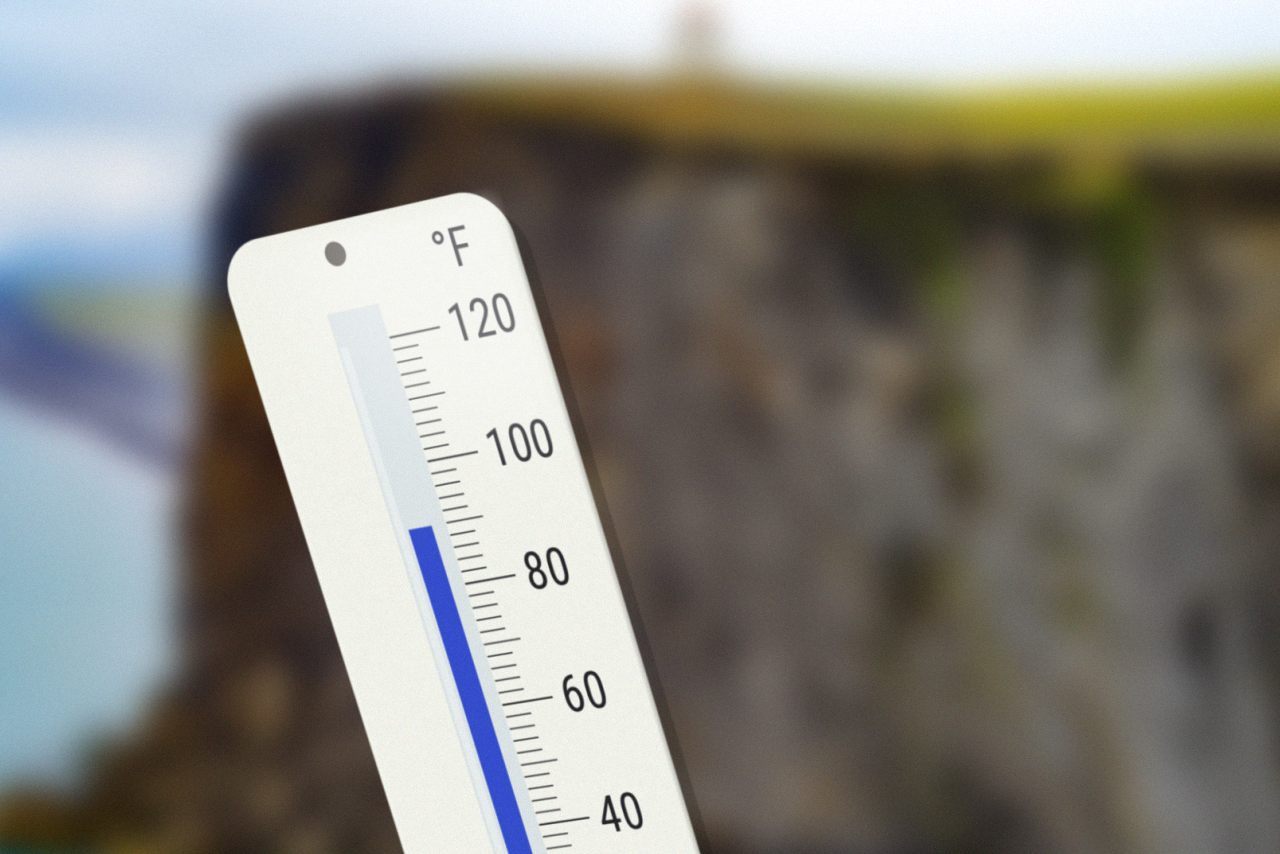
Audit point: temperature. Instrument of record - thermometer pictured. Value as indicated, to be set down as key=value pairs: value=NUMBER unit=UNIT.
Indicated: value=90 unit=°F
